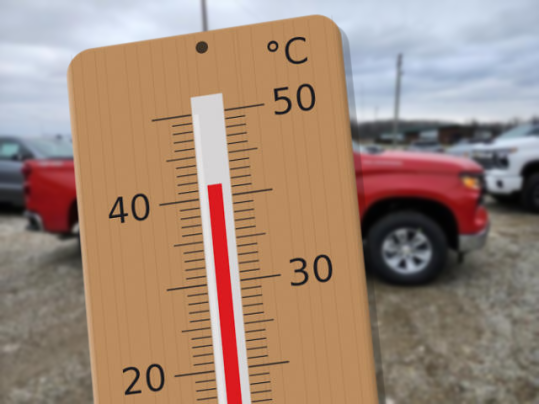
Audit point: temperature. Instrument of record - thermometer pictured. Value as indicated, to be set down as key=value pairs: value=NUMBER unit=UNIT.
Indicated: value=41.5 unit=°C
